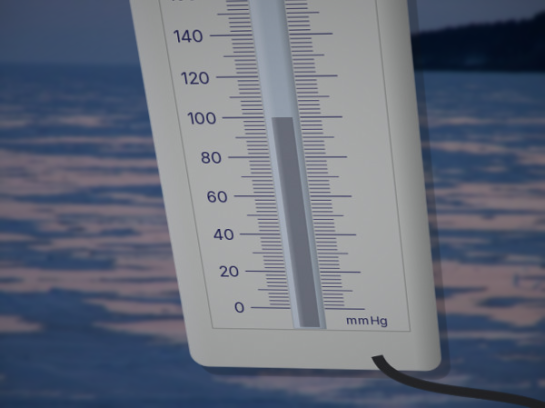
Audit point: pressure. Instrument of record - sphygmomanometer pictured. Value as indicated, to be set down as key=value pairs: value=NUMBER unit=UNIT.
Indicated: value=100 unit=mmHg
